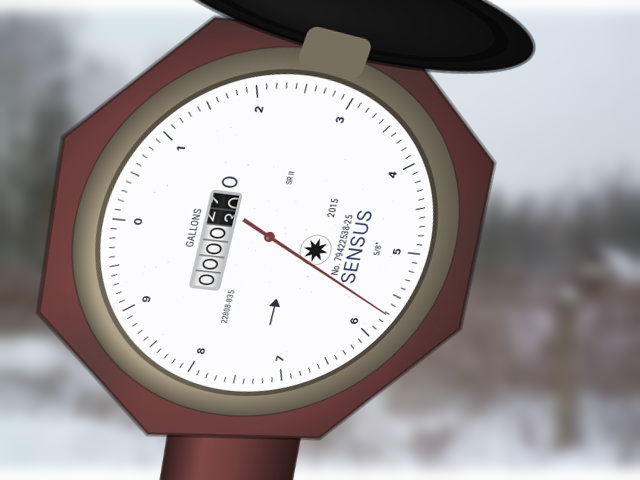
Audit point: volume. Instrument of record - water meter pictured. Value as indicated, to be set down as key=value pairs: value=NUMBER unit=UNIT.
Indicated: value=295.7 unit=gal
